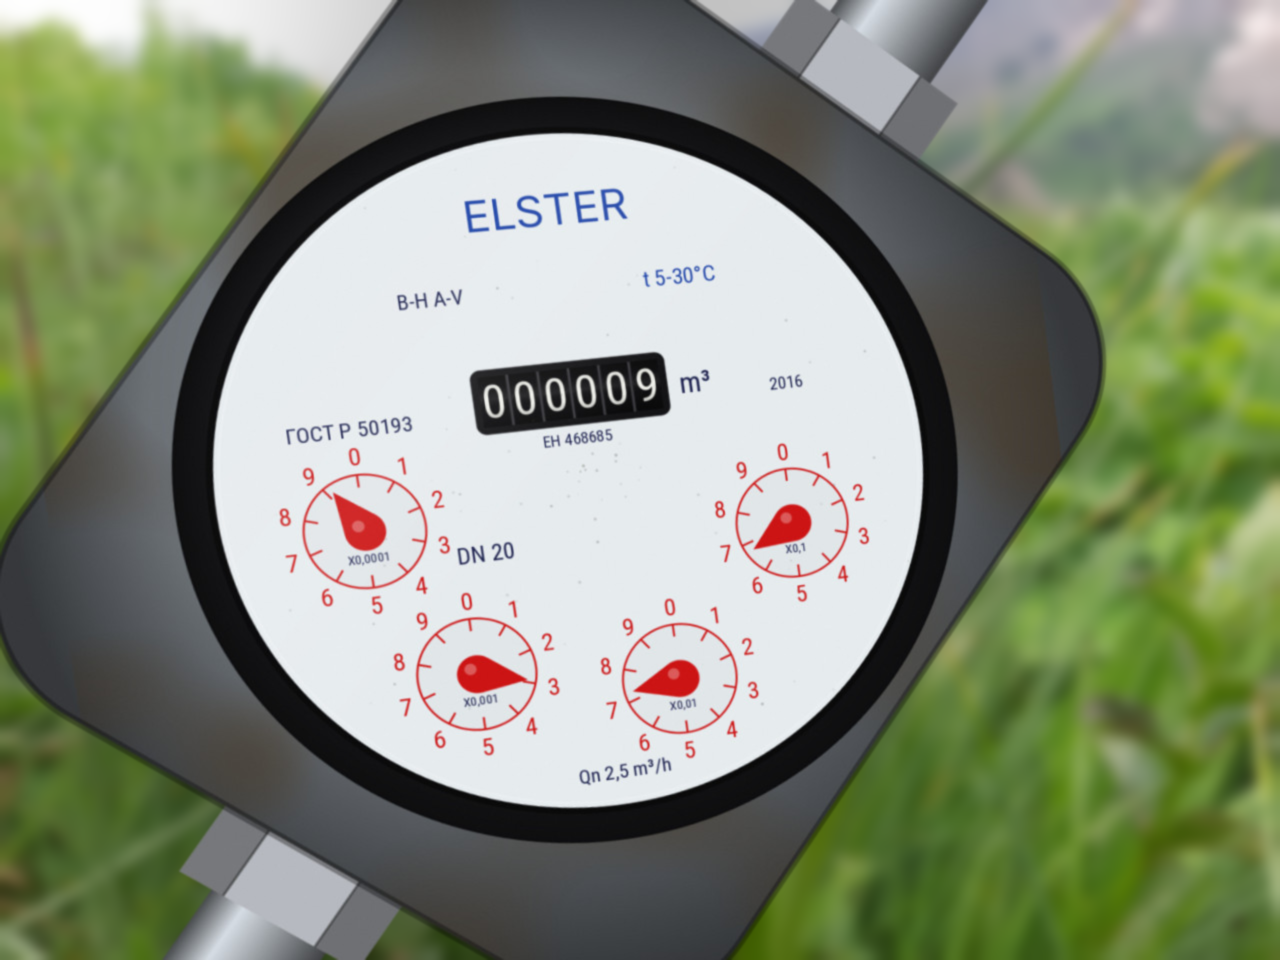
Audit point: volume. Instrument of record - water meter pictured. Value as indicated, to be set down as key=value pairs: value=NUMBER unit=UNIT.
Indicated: value=9.6729 unit=m³
